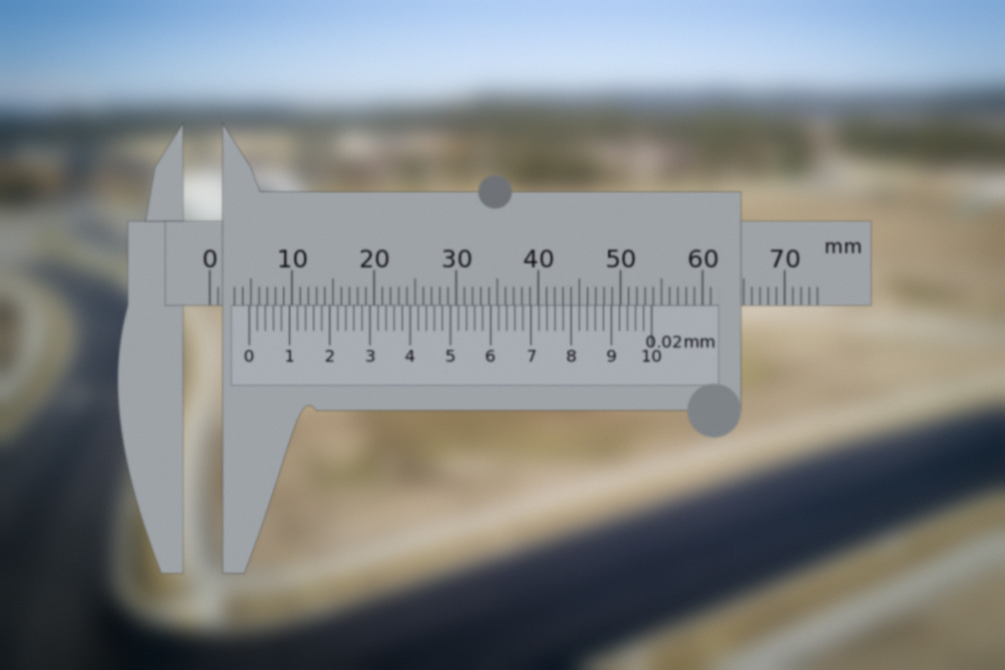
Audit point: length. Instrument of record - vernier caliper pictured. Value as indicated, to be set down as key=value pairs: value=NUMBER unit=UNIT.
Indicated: value=4.8 unit=mm
